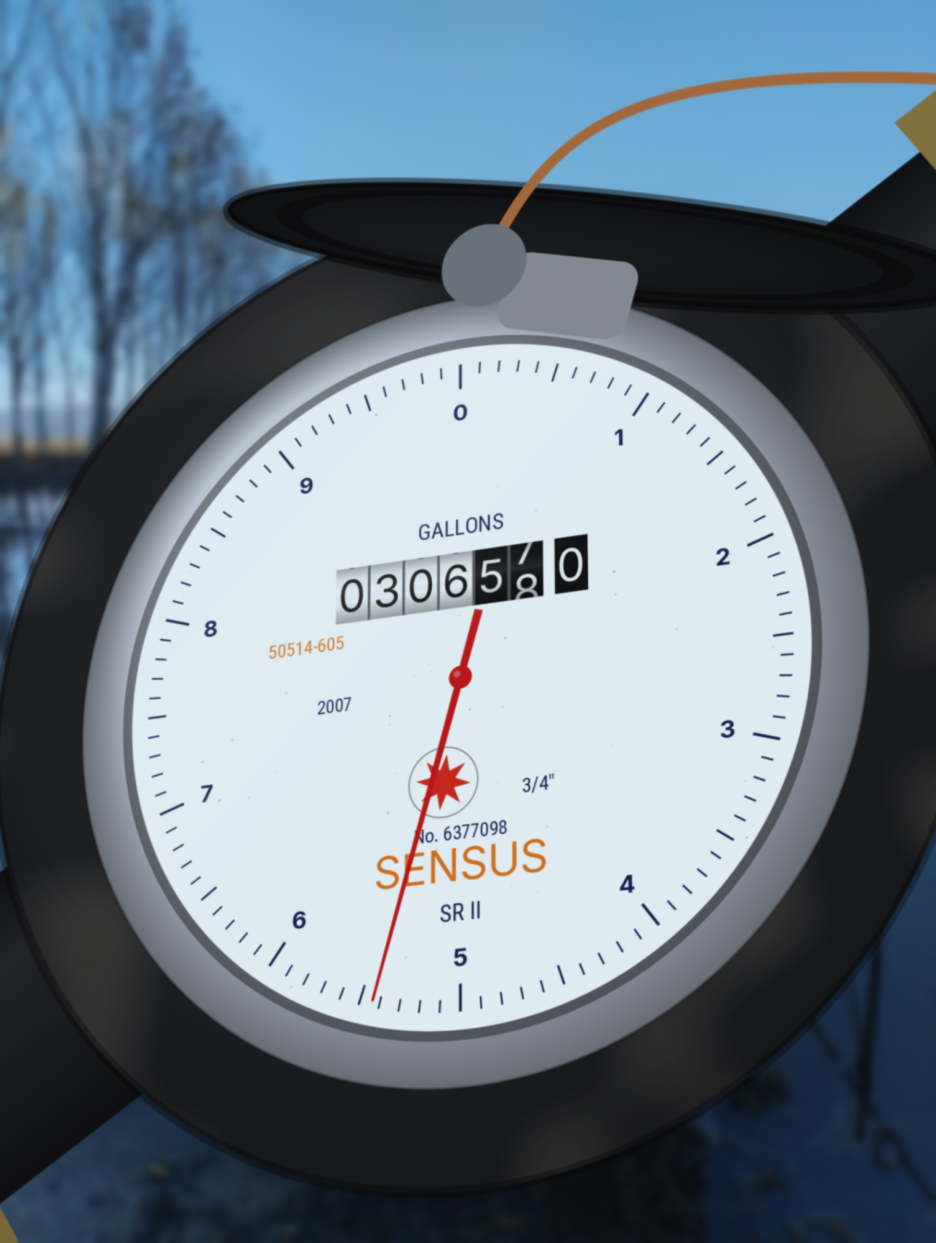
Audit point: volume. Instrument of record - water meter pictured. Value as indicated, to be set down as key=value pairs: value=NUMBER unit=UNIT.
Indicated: value=306575.4 unit=gal
